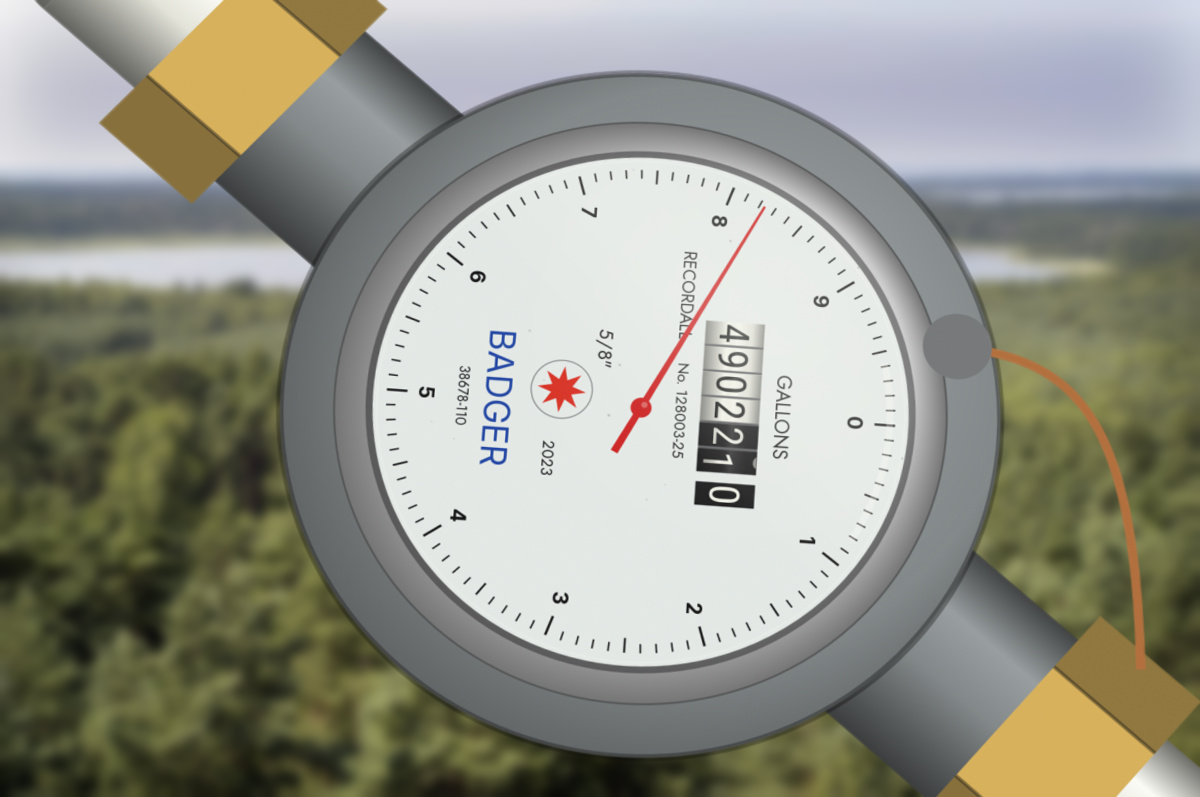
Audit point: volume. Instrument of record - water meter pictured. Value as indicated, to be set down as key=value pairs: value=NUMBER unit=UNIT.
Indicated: value=4902208.2 unit=gal
